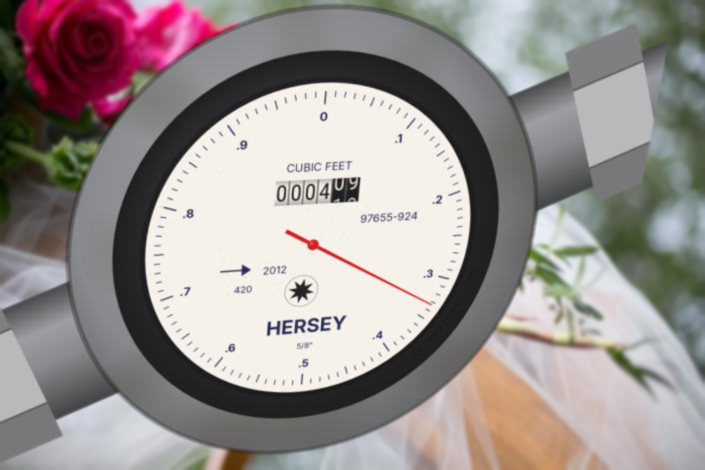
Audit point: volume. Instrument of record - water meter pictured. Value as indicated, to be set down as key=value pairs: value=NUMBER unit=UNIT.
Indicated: value=409.33 unit=ft³
